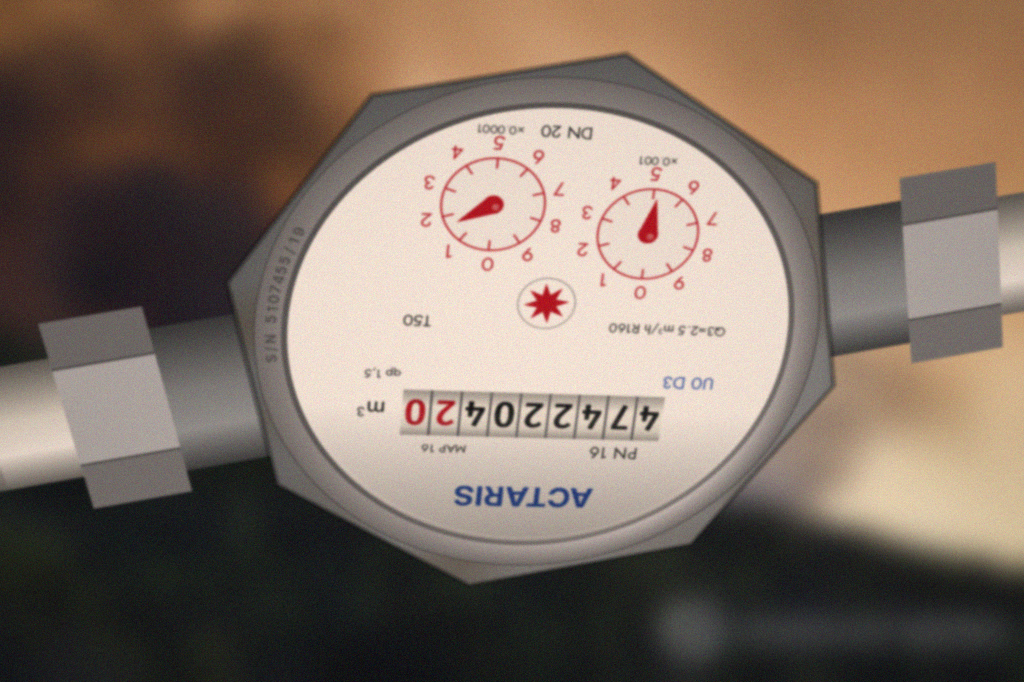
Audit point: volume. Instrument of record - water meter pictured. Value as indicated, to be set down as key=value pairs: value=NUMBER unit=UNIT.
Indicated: value=4742204.2051 unit=m³
